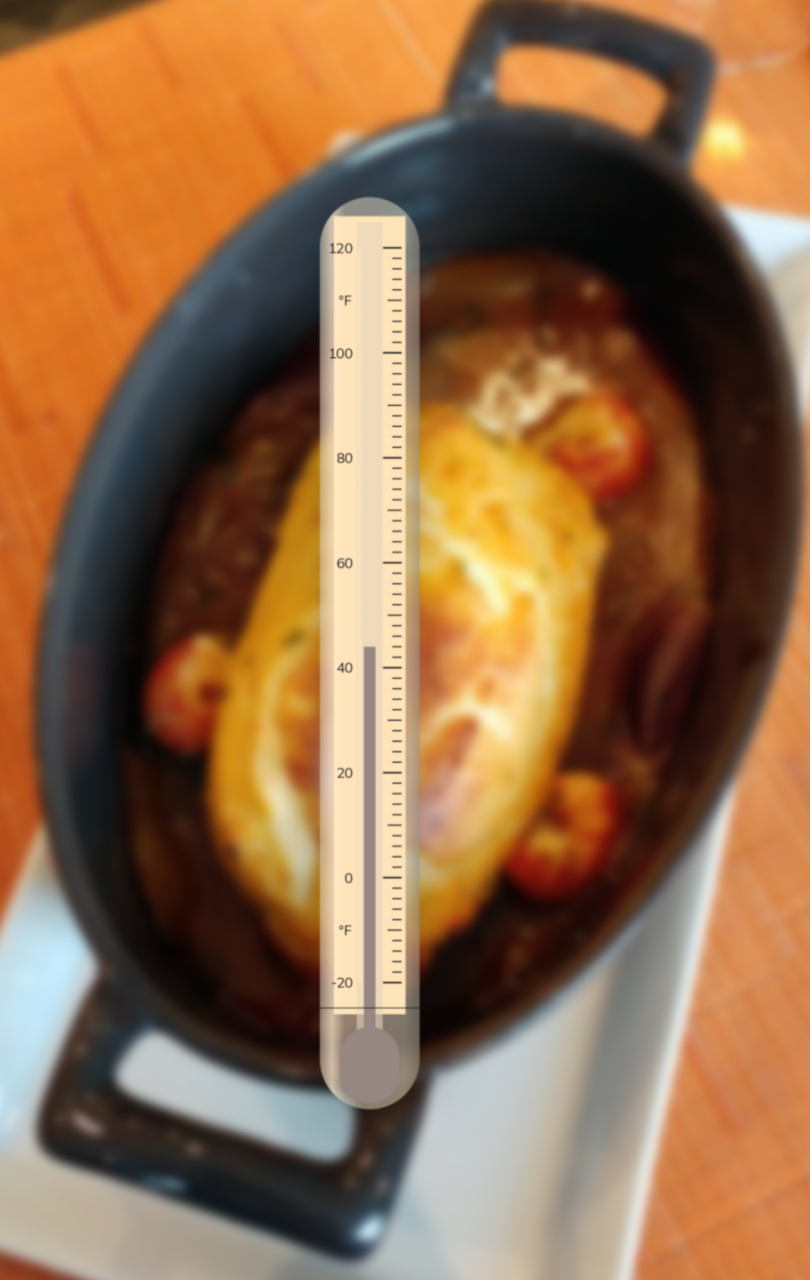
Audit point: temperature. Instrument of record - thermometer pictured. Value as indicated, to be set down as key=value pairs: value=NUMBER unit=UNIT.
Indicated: value=44 unit=°F
